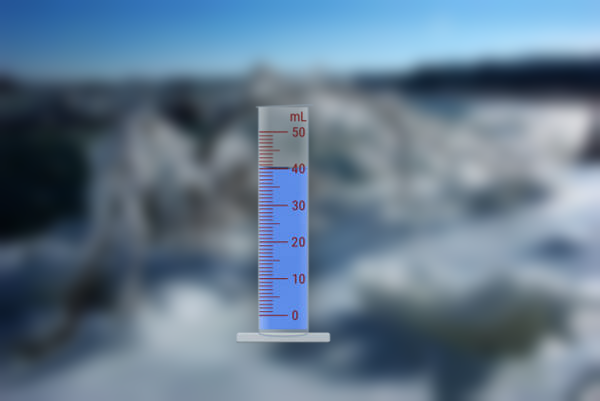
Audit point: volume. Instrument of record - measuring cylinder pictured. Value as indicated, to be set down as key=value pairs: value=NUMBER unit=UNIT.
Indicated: value=40 unit=mL
